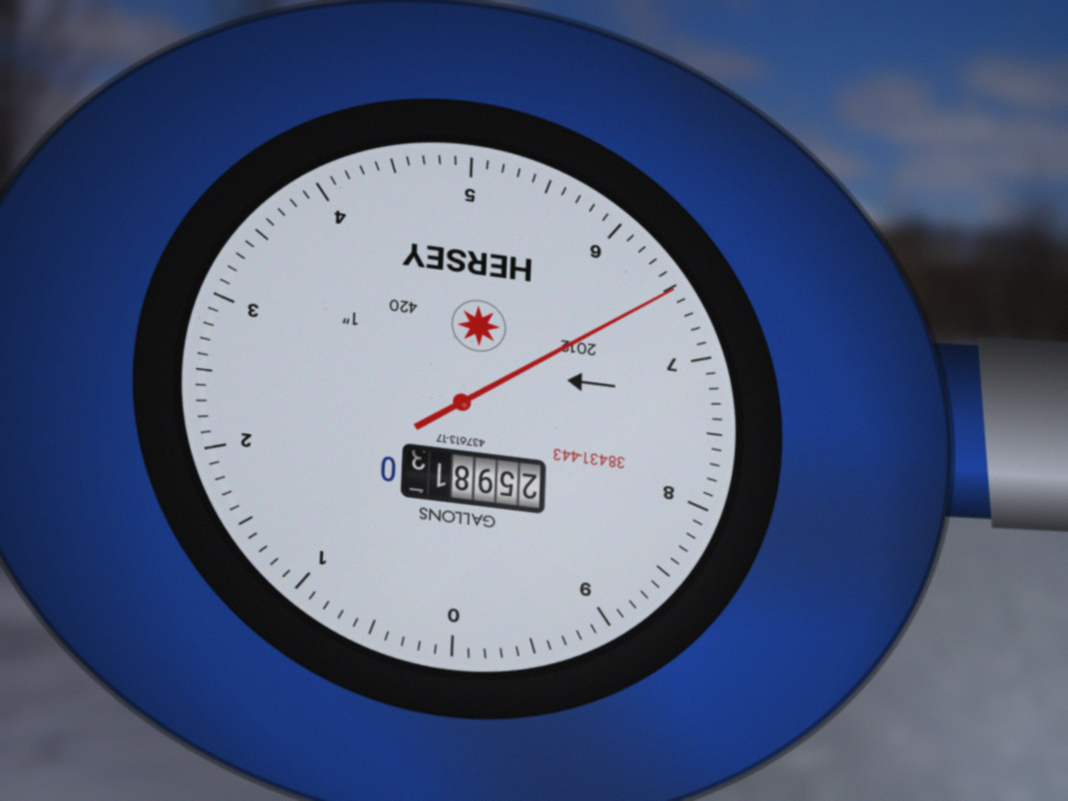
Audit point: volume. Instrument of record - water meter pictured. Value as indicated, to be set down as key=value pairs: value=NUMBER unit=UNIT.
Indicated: value=2598126.5 unit=gal
